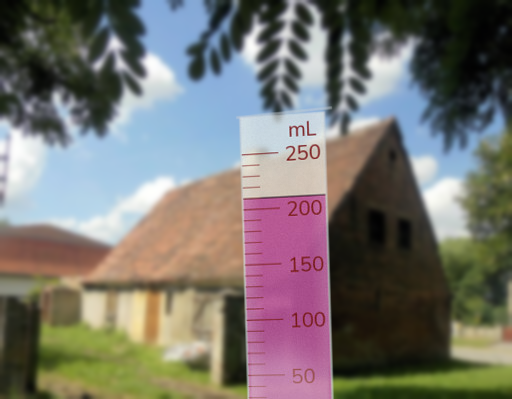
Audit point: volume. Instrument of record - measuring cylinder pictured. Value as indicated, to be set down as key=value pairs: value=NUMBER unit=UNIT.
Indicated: value=210 unit=mL
